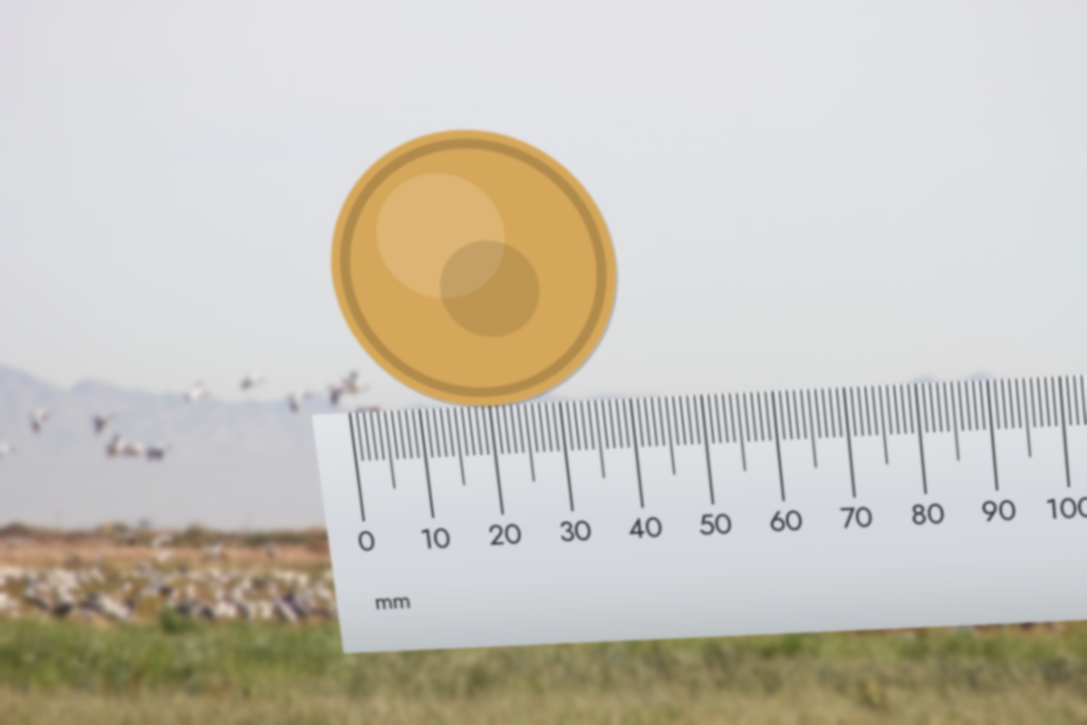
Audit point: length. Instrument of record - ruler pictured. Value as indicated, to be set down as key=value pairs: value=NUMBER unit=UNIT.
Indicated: value=40 unit=mm
